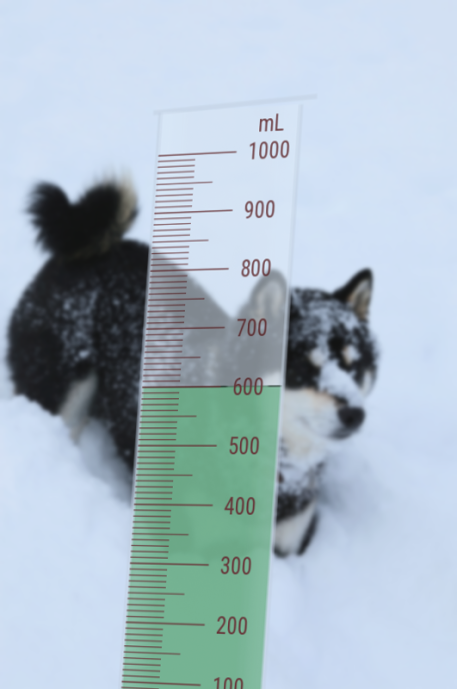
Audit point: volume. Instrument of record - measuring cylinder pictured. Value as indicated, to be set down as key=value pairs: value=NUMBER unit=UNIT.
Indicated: value=600 unit=mL
